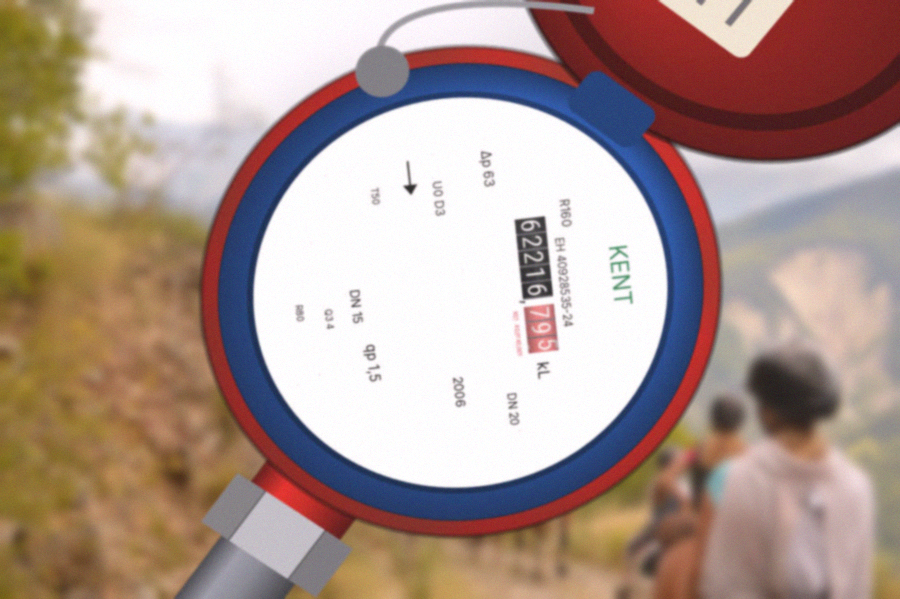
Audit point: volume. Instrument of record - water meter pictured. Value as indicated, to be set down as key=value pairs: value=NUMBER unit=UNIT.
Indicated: value=62216.795 unit=kL
